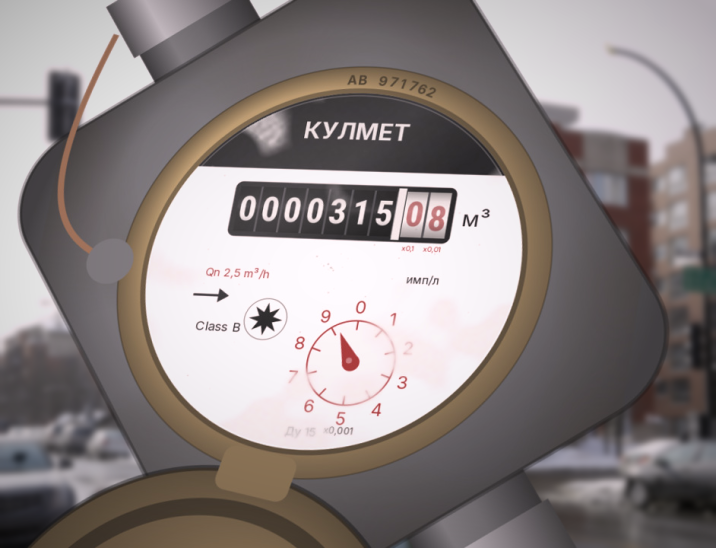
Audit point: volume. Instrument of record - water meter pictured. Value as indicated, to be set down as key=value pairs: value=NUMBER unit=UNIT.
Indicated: value=315.079 unit=m³
